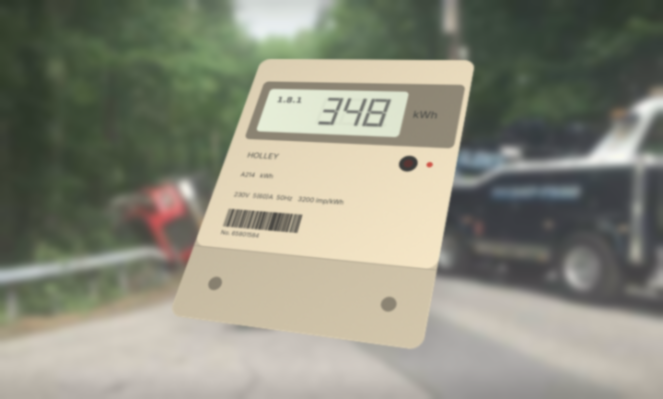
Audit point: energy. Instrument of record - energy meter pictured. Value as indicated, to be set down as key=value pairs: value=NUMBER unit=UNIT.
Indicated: value=348 unit=kWh
